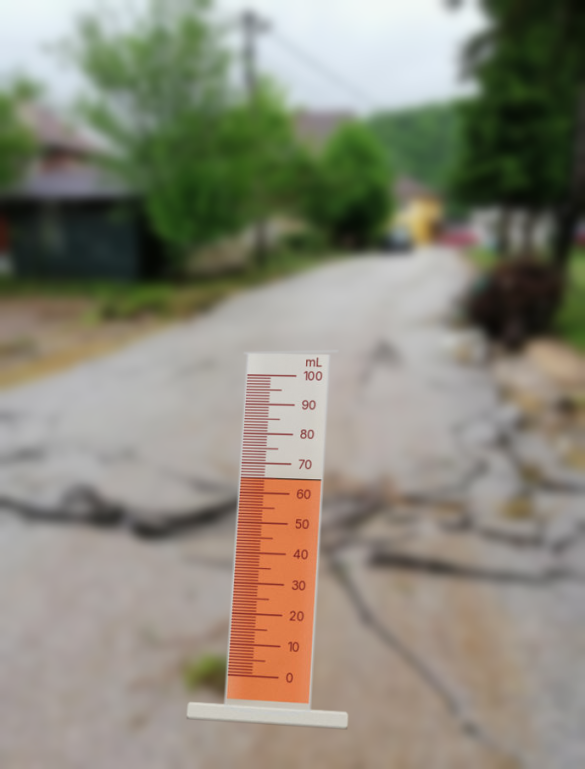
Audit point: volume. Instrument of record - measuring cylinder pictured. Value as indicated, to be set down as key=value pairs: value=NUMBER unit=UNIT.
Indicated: value=65 unit=mL
